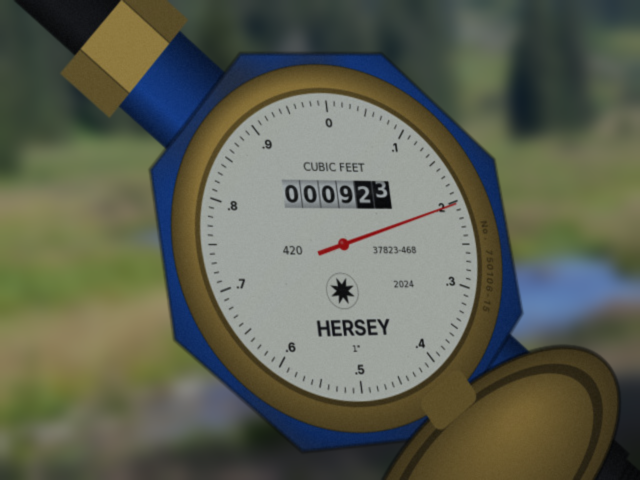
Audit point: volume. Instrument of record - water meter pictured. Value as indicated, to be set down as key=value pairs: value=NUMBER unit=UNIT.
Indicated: value=923.20 unit=ft³
